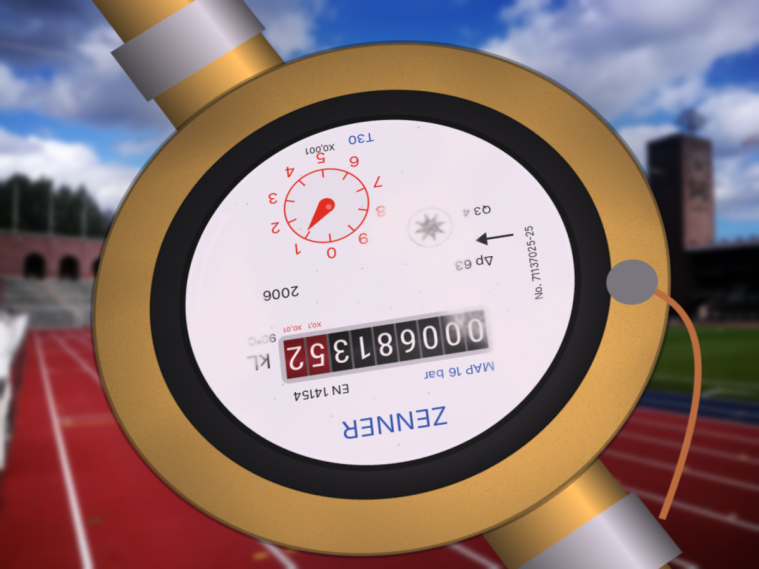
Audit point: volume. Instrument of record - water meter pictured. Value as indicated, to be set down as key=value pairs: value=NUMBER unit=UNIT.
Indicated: value=6813.521 unit=kL
